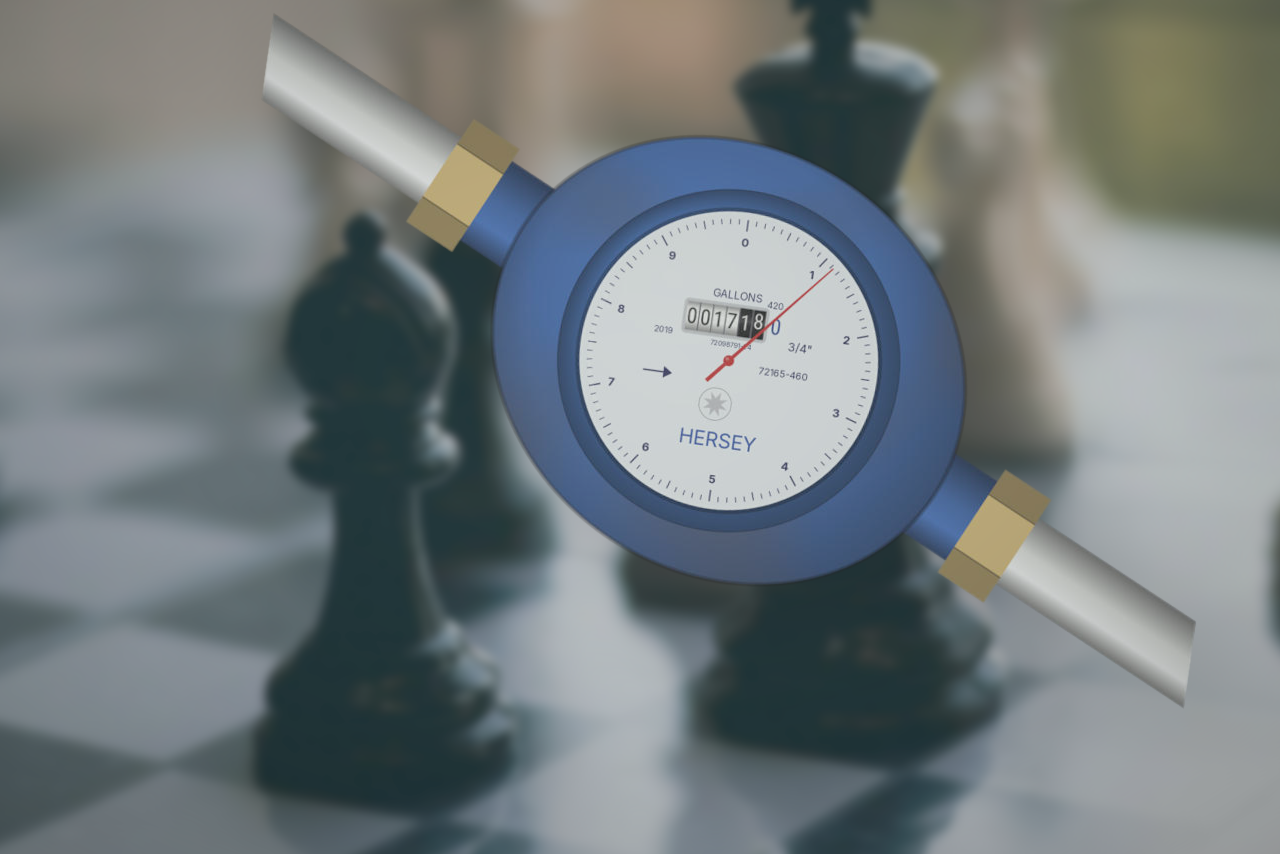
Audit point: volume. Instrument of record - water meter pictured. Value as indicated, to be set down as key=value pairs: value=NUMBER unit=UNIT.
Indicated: value=17181.1 unit=gal
